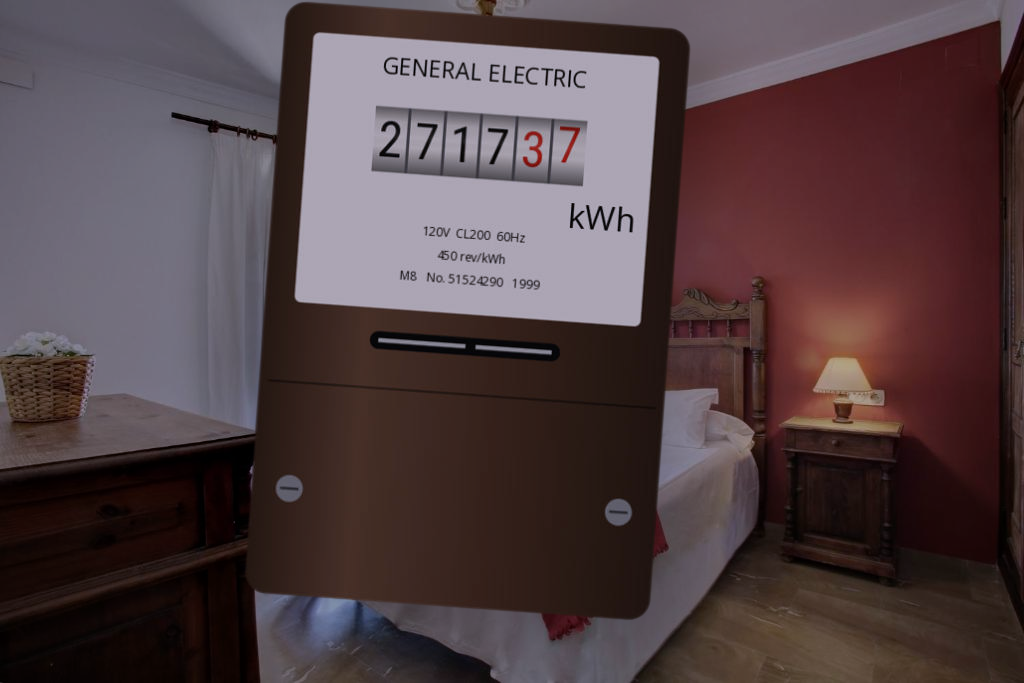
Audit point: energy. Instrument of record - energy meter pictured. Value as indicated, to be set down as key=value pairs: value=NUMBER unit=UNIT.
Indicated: value=2717.37 unit=kWh
